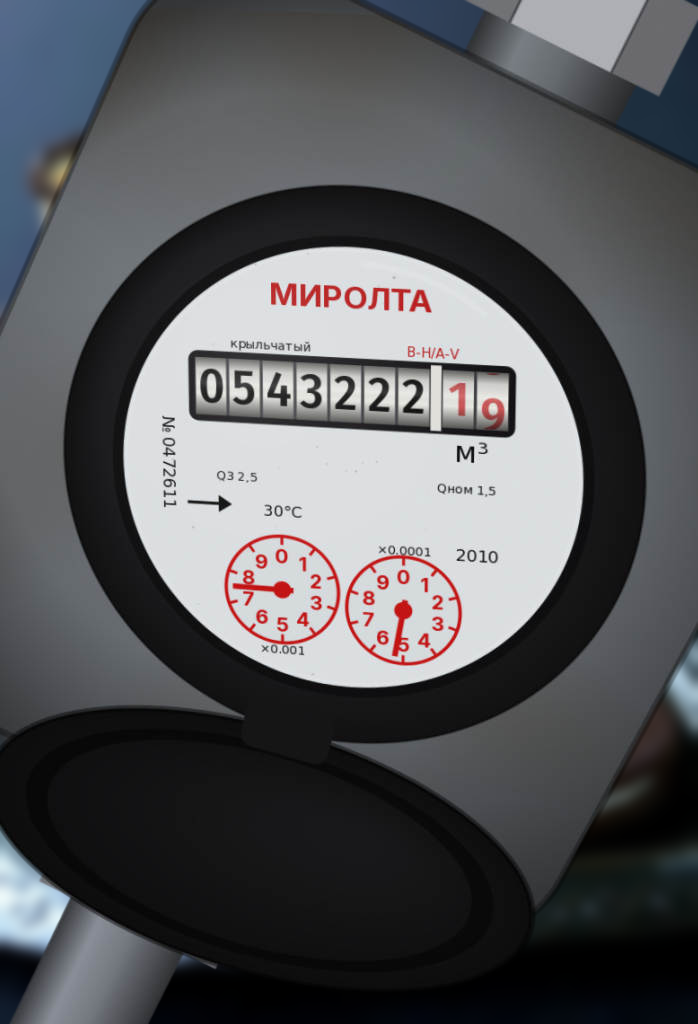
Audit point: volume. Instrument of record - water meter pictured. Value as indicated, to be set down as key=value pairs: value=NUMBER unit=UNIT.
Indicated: value=543222.1875 unit=m³
